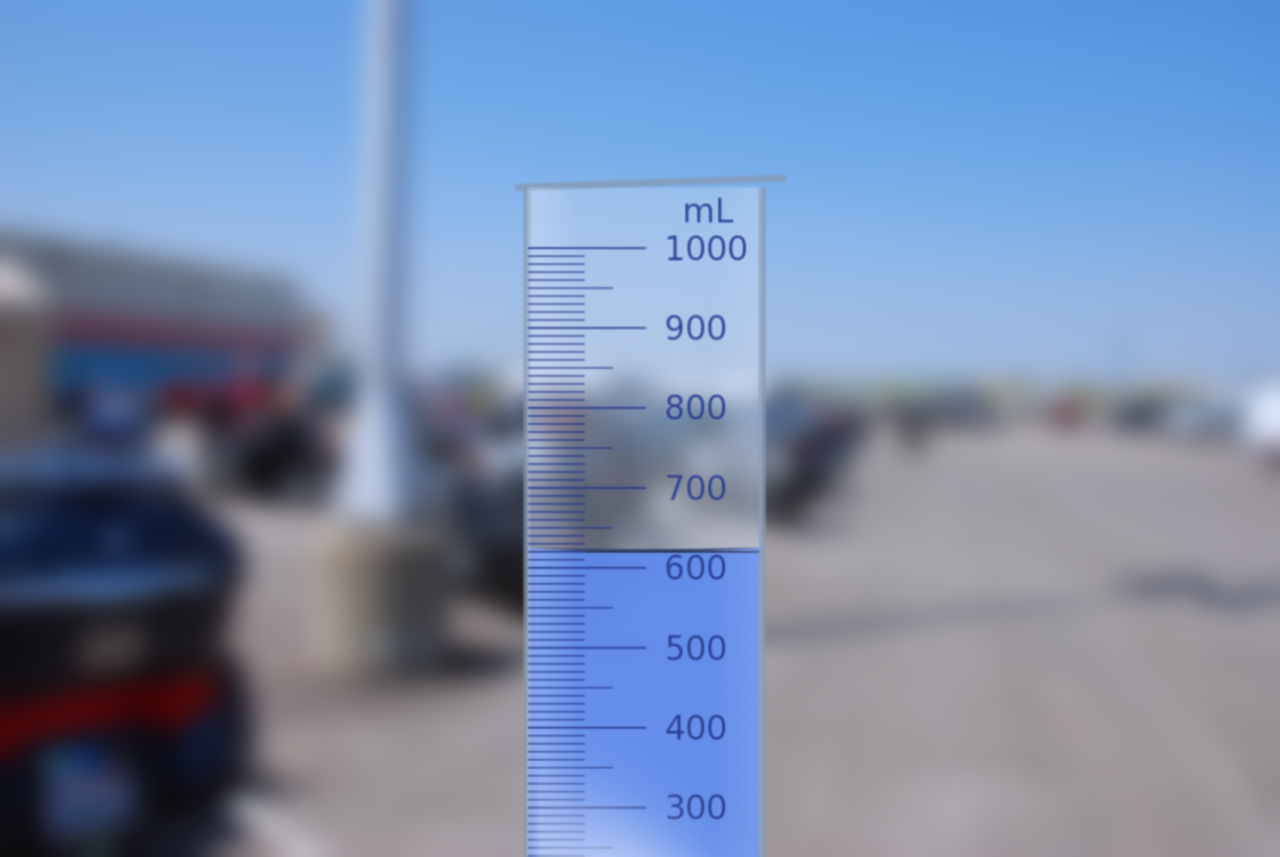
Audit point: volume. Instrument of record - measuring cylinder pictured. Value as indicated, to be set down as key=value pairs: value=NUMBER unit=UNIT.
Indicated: value=620 unit=mL
